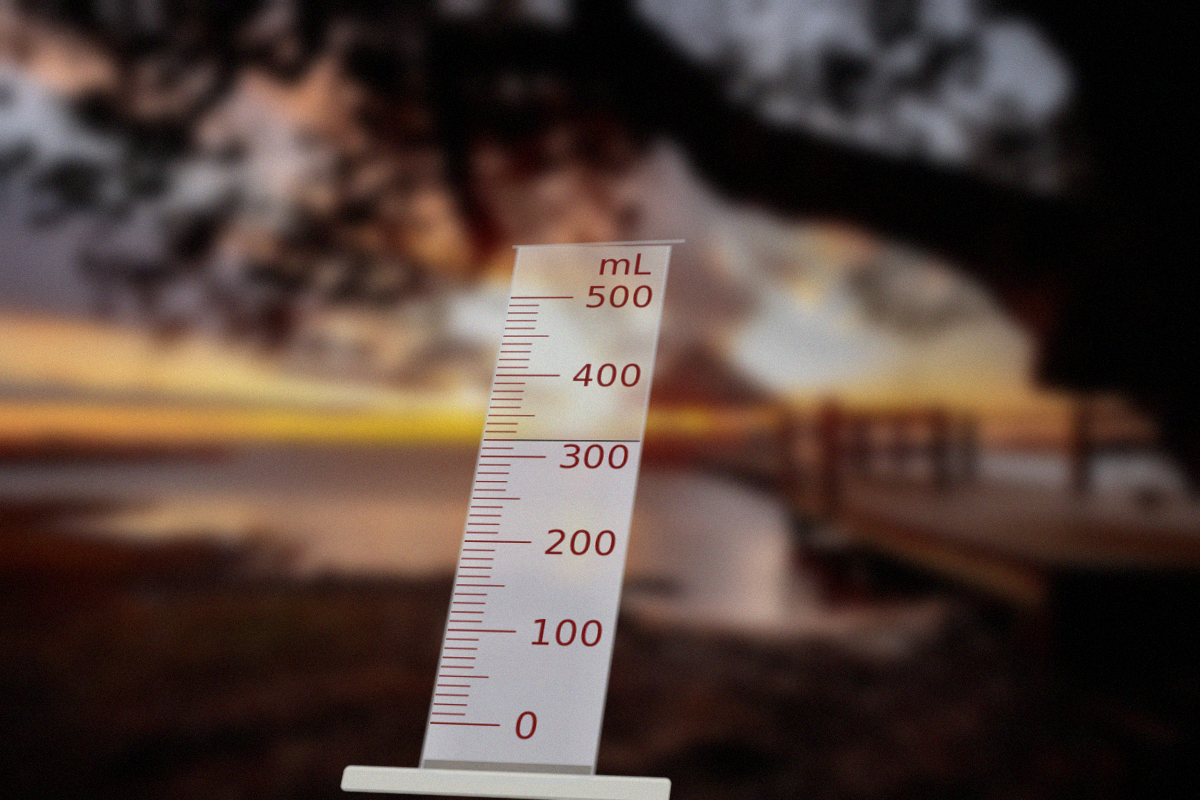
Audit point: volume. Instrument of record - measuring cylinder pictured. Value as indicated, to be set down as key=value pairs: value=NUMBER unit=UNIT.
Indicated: value=320 unit=mL
